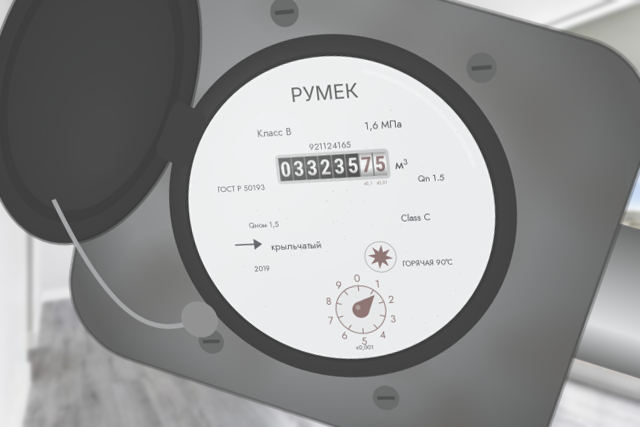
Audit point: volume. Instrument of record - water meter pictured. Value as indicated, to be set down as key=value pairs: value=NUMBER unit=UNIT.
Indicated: value=33235.751 unit=m³
